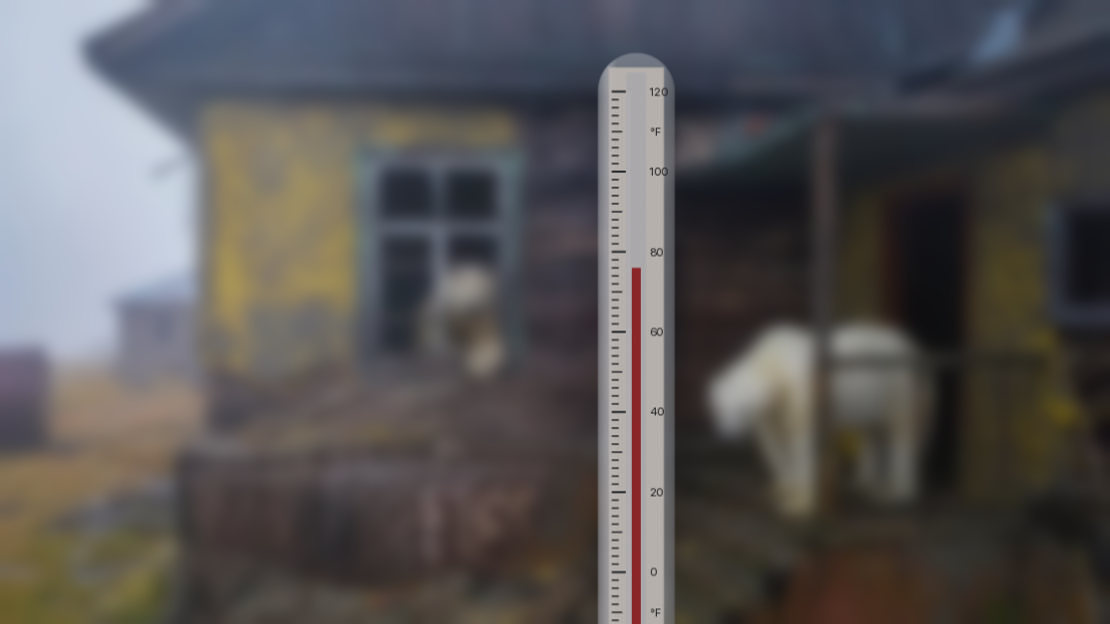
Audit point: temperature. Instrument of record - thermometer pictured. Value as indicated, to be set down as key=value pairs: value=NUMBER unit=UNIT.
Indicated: value=76 unit=°F
